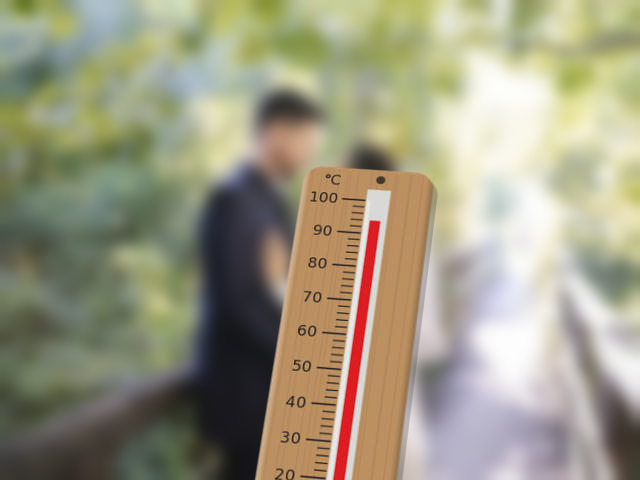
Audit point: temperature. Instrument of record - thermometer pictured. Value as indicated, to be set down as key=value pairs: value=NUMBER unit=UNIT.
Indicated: value=94 unit=°C
